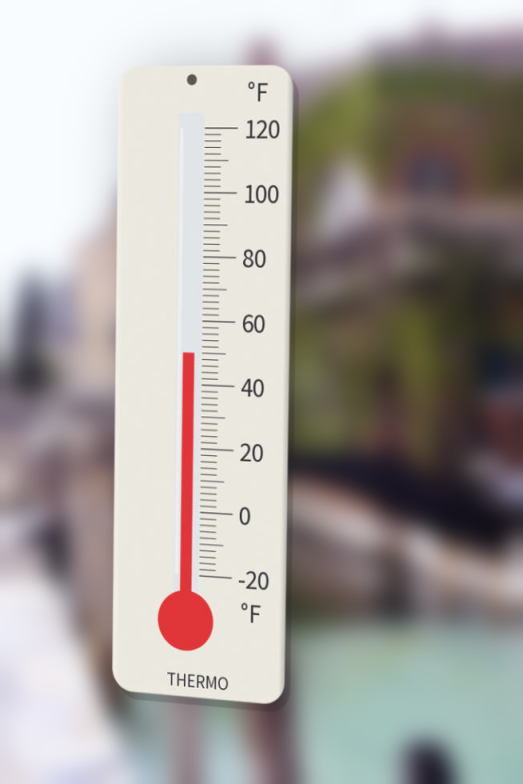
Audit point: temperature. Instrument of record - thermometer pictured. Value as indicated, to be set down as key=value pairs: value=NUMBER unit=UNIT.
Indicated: value=50 unit=°F
